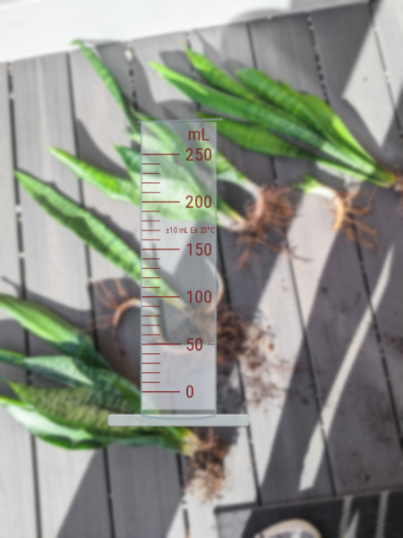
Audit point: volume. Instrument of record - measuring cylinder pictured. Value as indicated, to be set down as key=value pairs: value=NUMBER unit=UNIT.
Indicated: value=50 unit=mL
